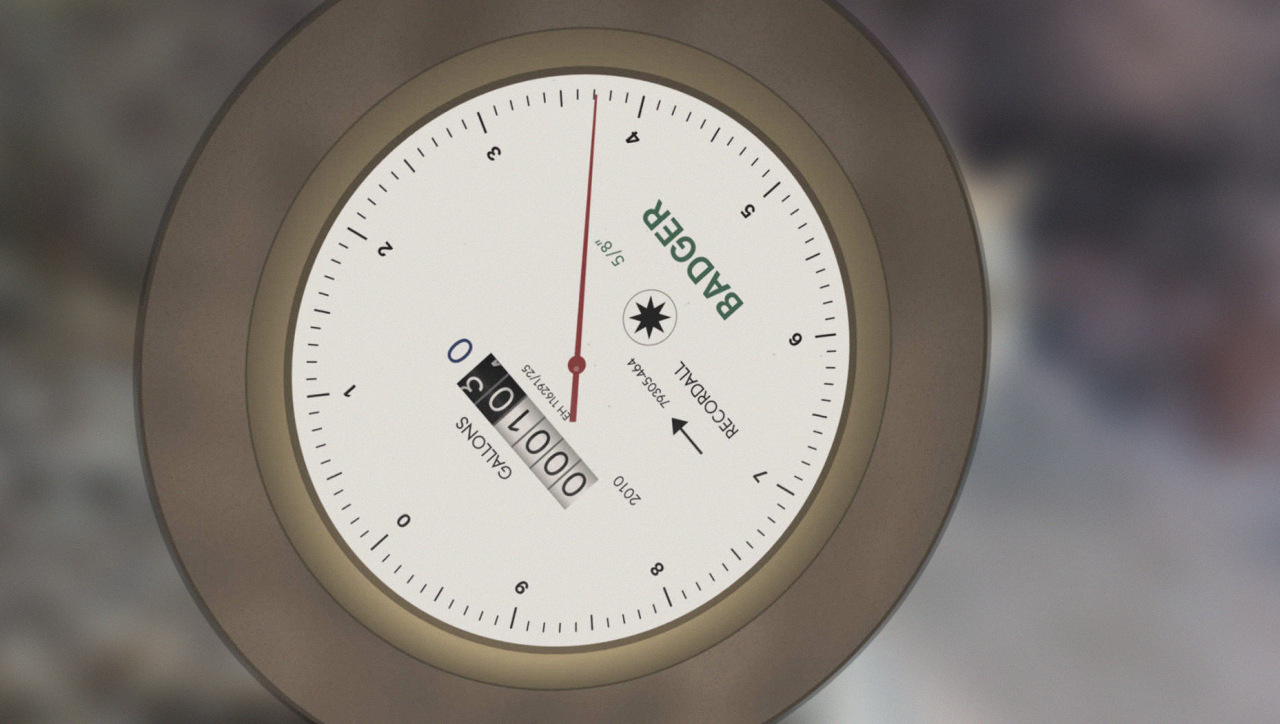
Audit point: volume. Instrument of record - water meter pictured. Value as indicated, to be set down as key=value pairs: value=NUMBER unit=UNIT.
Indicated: value=1033.7 unit=gal
